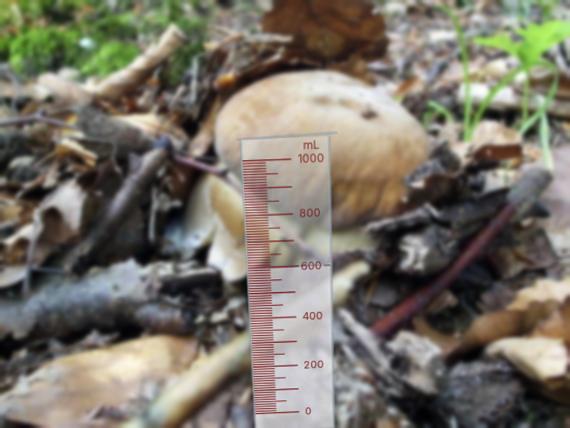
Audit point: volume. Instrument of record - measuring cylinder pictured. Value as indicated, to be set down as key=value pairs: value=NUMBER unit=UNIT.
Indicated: value=600 unit=mL
